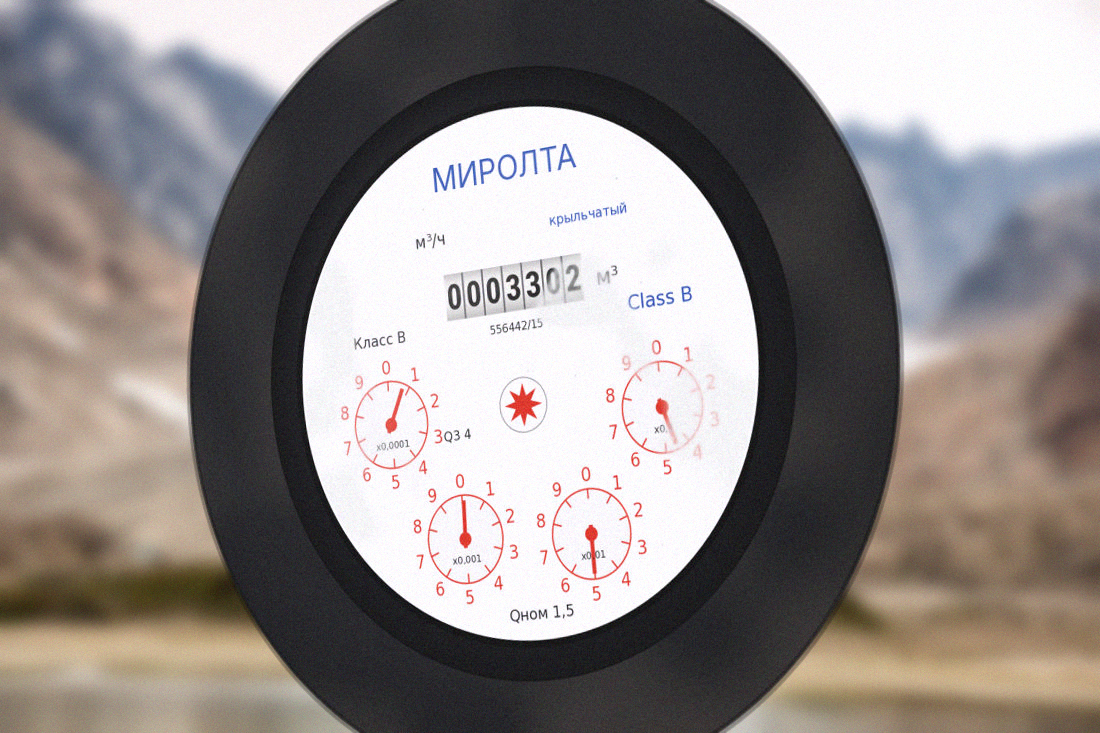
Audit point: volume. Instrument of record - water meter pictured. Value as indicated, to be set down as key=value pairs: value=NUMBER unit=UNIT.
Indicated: value=3302.4500 unit=m³
